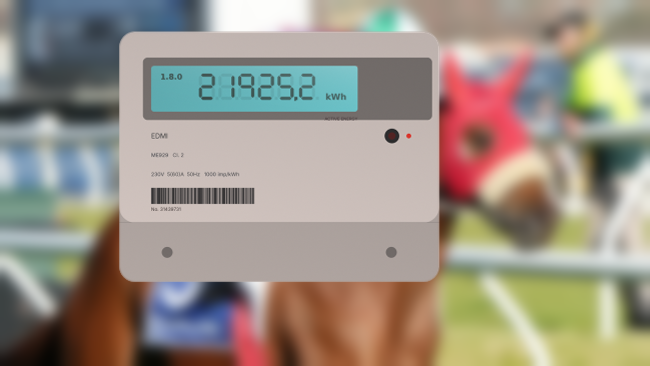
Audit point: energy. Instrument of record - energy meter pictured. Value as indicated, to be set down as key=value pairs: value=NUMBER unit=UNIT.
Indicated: value=21925.2 unit=kWh
